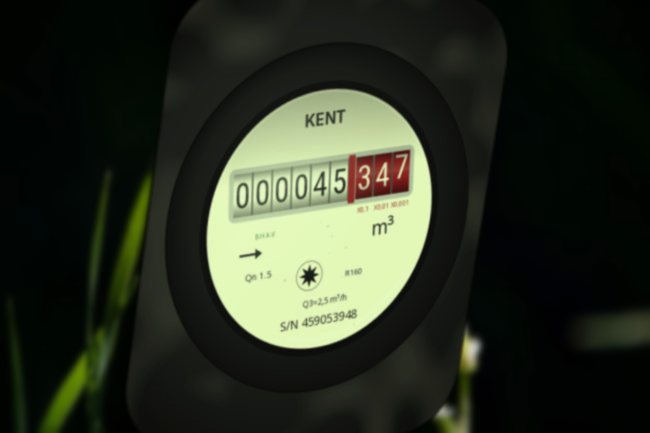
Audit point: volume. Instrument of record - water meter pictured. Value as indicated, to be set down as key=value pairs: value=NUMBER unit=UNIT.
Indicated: value=45.347 unit=m³
